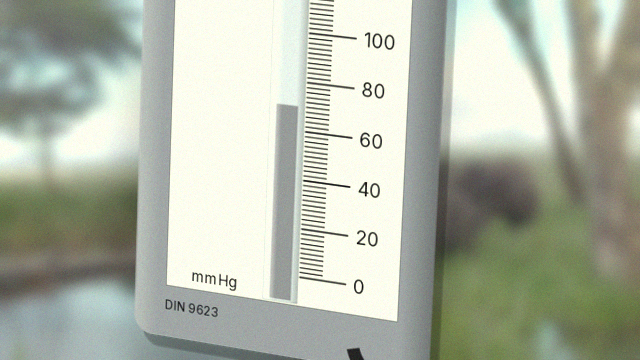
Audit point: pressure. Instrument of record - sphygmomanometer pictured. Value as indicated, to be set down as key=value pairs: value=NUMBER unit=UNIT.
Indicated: value=70 unit=mmHg
